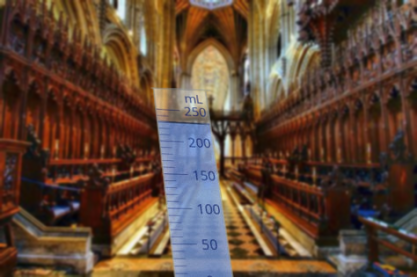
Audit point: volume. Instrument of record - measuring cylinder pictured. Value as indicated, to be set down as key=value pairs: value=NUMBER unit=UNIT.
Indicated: value=230 unit=mL
